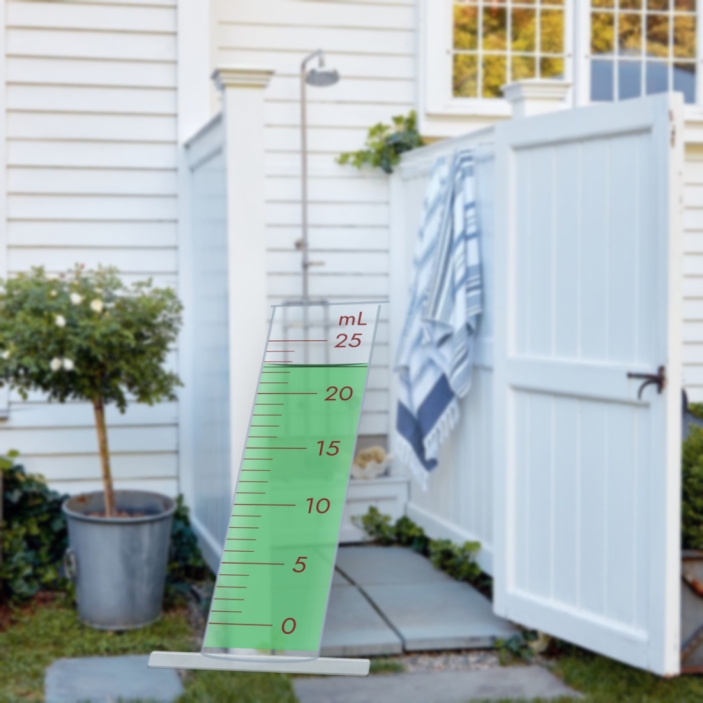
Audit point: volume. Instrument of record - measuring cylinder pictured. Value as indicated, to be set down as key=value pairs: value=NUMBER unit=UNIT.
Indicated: value=22.5 unit=mL
